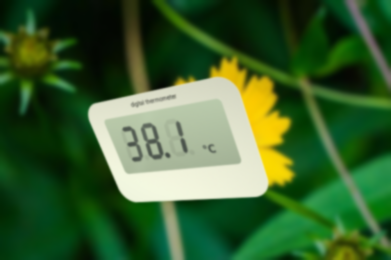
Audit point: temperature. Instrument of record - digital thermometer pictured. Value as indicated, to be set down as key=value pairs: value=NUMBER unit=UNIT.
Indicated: value=38.1 unit=°C
